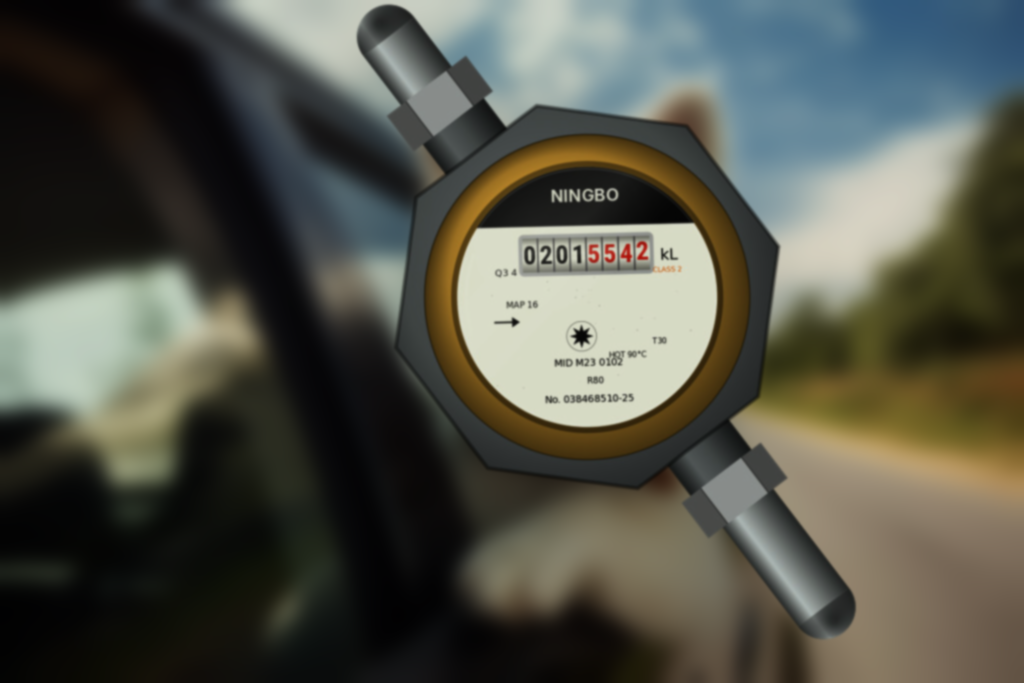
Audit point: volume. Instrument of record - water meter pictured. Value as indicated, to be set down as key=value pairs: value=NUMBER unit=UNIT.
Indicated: value=201.5542 unit=kL
